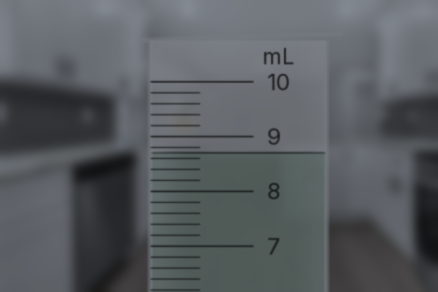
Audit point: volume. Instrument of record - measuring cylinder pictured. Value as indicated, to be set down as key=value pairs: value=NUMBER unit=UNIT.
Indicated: value=8.7 unit=mL
